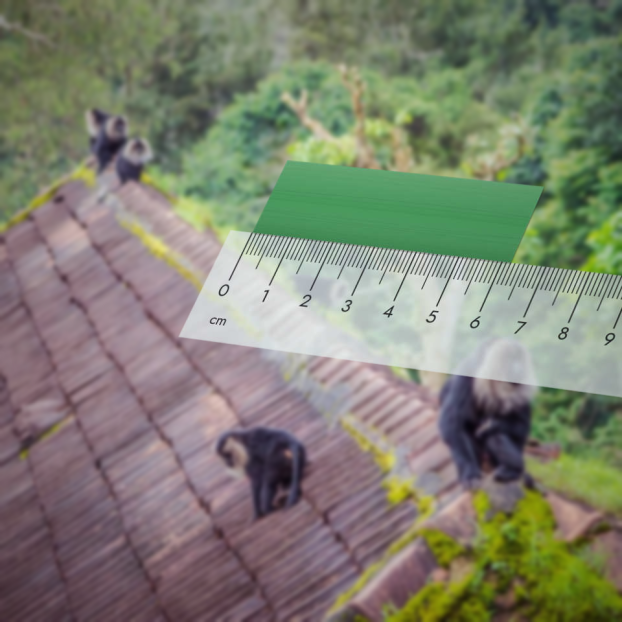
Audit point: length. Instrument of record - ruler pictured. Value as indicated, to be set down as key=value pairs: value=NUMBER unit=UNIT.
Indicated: value=6.2 unit=cm
